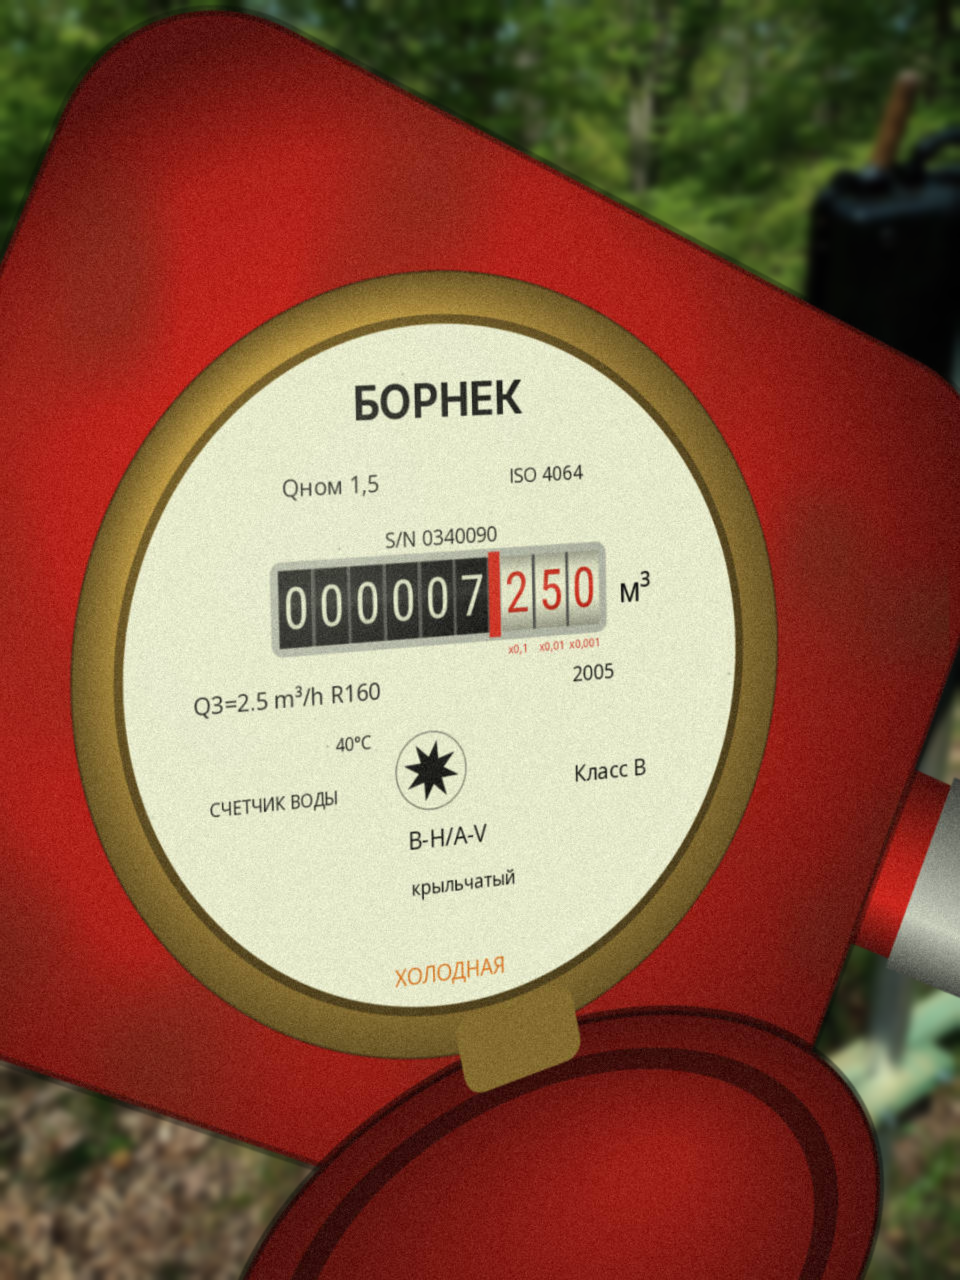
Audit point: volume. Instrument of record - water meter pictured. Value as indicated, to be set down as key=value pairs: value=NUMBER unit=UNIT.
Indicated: value=7.250 unit=m³
